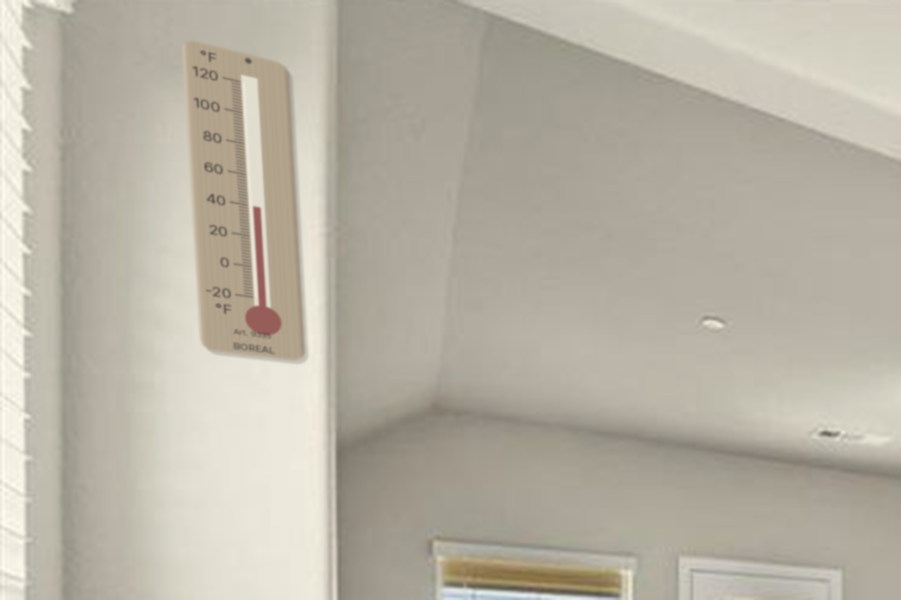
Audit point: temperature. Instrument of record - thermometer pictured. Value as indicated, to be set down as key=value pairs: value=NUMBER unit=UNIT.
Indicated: value=40 unit=°F
